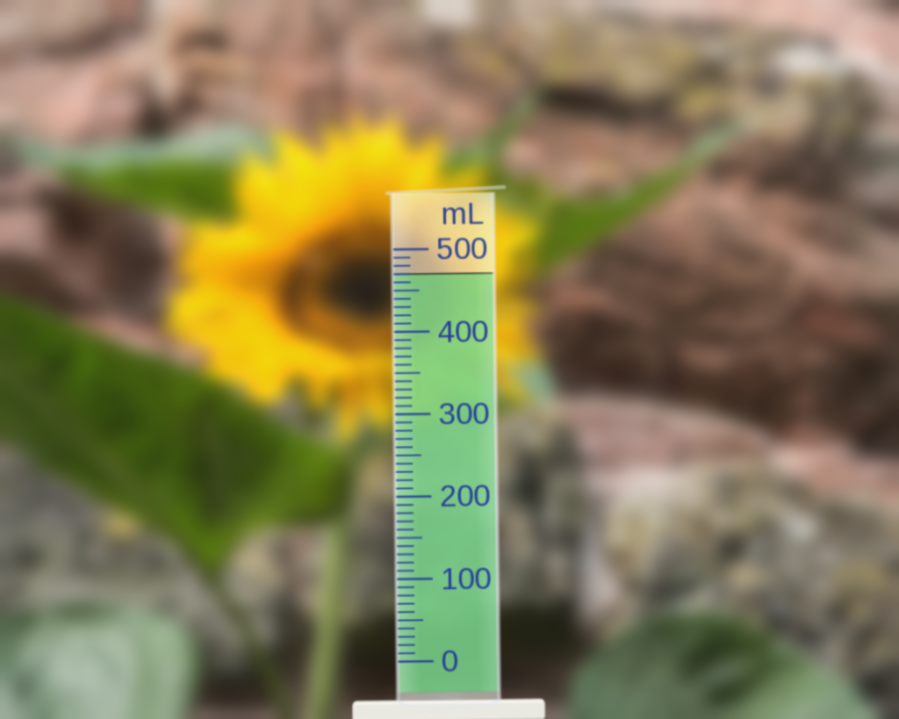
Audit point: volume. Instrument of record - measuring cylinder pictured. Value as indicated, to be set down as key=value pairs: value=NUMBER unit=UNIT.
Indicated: value=470 unit=mL
